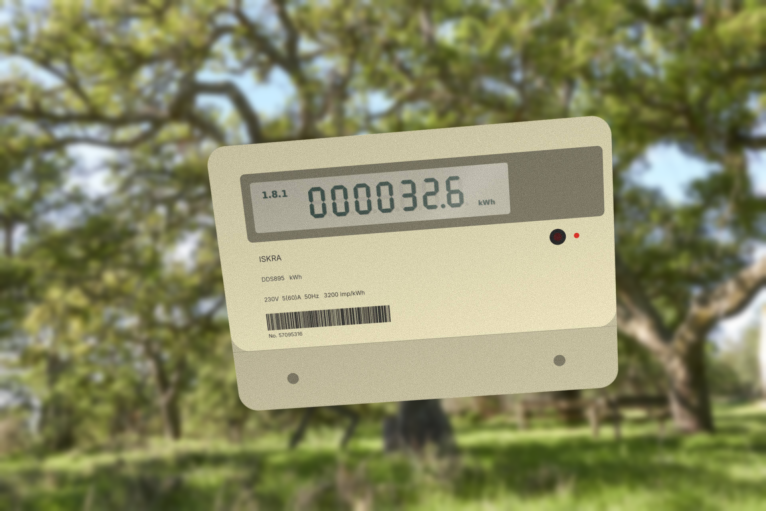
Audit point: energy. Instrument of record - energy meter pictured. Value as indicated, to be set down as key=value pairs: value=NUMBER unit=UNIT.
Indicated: value=32.6 unit=kWh
